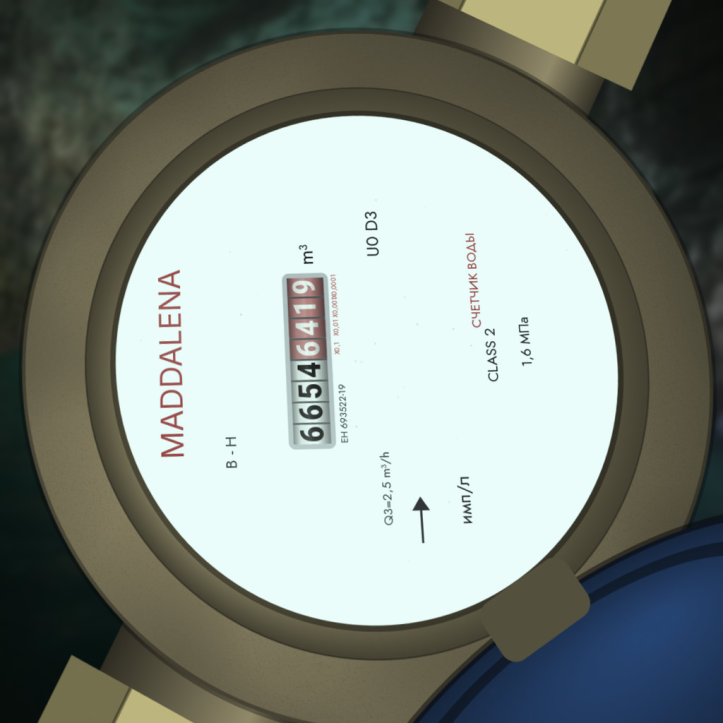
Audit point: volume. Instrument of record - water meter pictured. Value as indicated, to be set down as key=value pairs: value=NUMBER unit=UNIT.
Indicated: value=6654.6419 unit=m³
